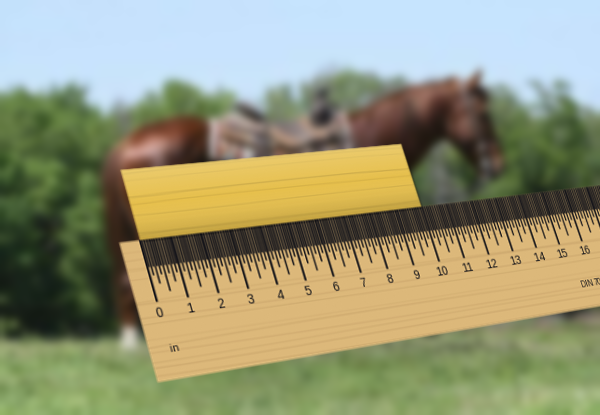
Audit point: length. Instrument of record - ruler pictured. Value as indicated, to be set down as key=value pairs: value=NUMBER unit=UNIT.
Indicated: value=10 unit=in
